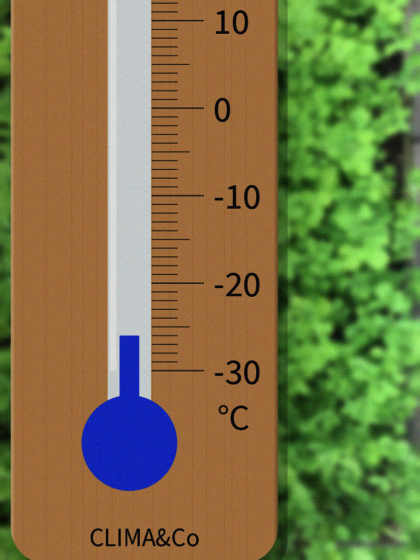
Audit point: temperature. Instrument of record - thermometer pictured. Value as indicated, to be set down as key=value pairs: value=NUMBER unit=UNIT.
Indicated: value=-26 unit=°C
